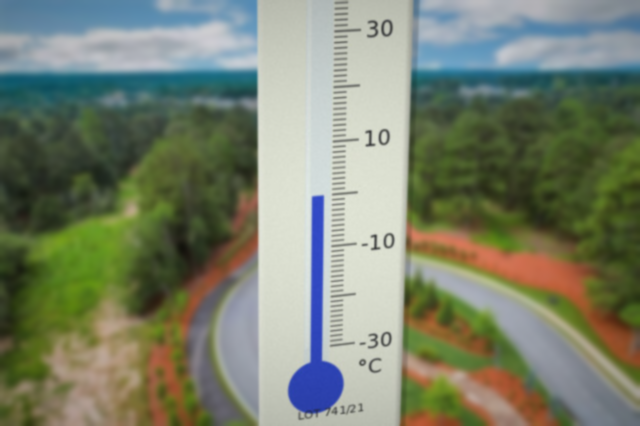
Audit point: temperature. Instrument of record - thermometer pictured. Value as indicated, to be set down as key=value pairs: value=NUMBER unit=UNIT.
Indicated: value=0 unit=°C
